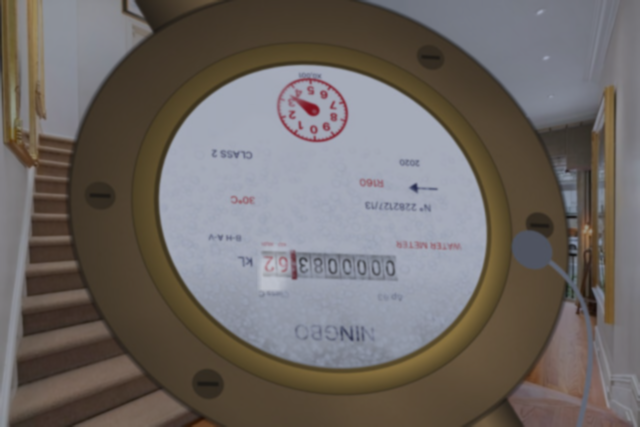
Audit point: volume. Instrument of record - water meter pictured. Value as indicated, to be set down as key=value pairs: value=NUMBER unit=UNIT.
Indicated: value=83.623 unit=kL
